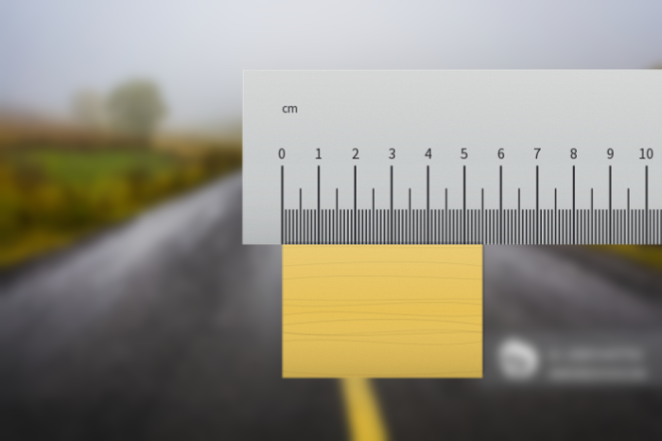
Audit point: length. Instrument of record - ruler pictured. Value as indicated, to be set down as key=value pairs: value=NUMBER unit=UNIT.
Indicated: value=5.5 unit=cm
